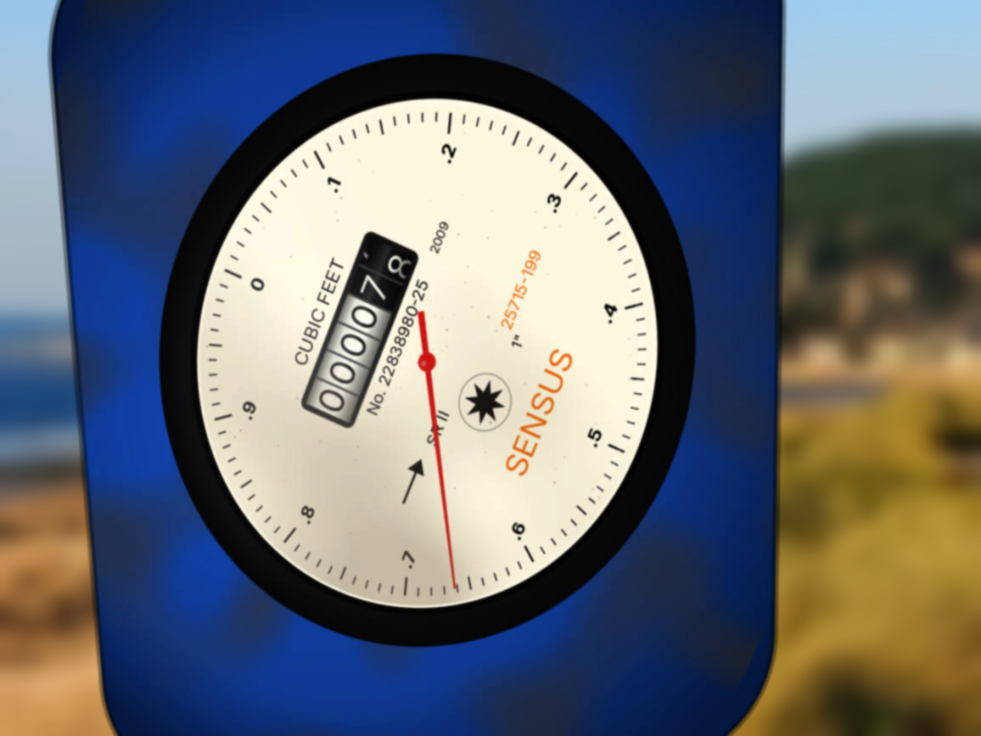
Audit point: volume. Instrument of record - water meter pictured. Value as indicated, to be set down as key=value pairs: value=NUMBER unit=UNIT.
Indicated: value=77.66 unit=ft³
